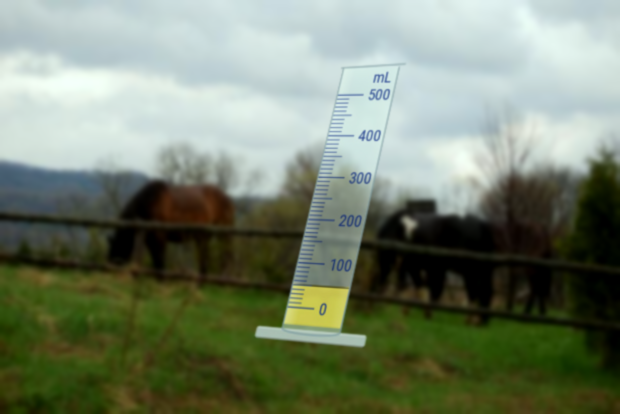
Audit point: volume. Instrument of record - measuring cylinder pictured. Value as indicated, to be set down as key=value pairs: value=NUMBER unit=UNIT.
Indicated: value=50 unit=mL
